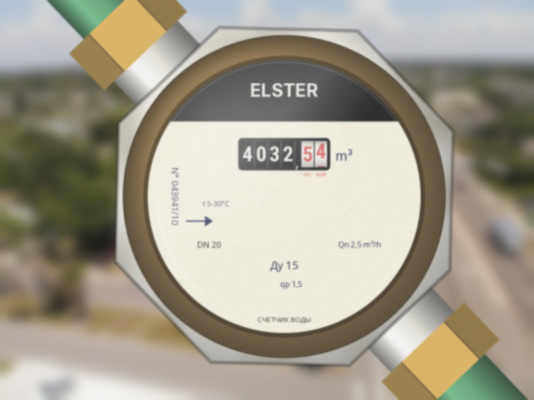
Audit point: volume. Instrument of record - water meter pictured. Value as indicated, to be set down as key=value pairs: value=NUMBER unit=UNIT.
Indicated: value=4032.54 unit=m³
